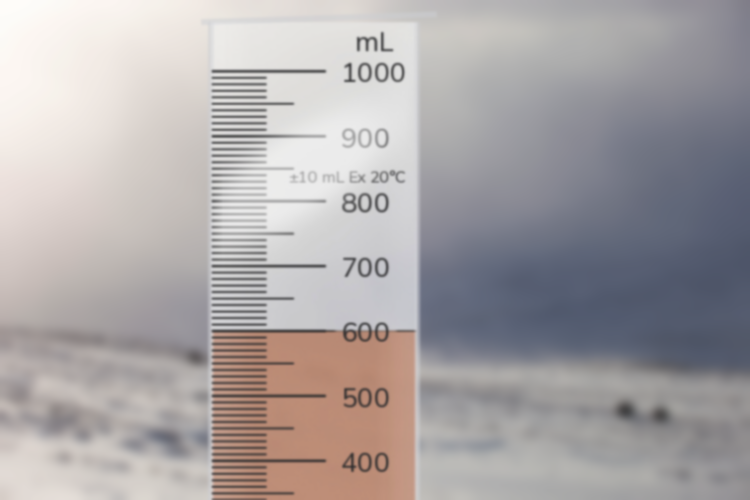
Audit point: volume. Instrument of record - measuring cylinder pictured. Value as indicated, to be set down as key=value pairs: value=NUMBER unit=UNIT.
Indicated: value=600 unit=mL
